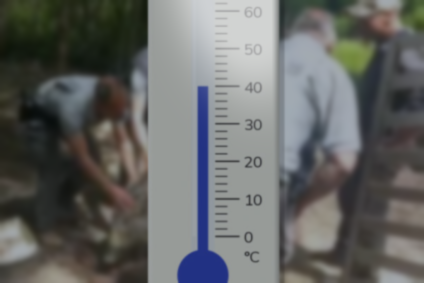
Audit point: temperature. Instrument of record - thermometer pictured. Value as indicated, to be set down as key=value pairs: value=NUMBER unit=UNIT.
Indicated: value=40 unit=°C
